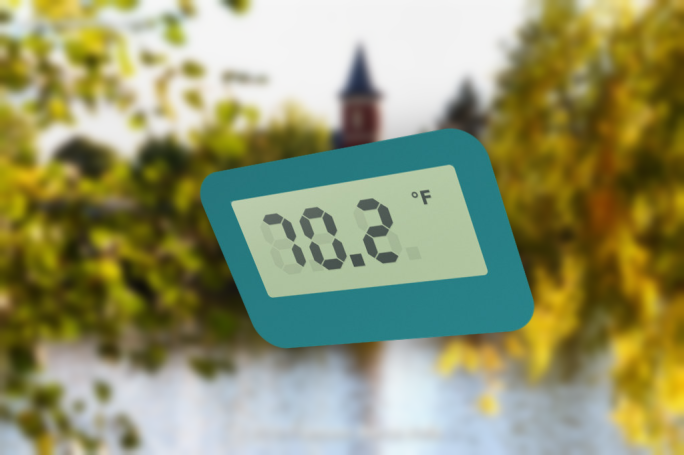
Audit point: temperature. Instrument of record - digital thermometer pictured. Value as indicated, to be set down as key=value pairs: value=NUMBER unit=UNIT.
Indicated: value=70.2 unit=°F
